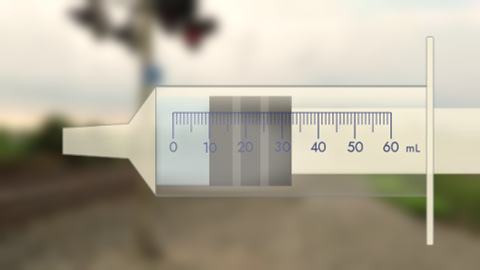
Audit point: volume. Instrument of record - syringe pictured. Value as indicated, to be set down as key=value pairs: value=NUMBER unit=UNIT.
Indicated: value=10 unit=mL
